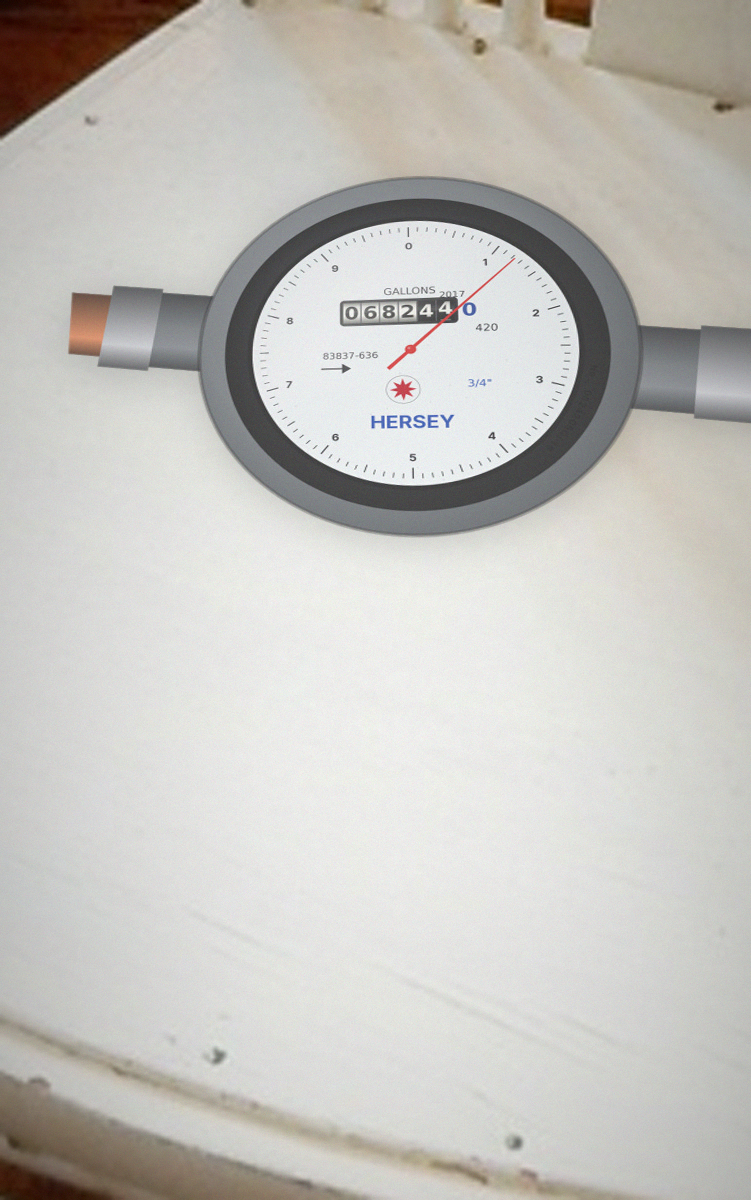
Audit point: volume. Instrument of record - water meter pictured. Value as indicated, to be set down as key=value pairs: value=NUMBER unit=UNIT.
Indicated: value=682441.2 unit=gal
